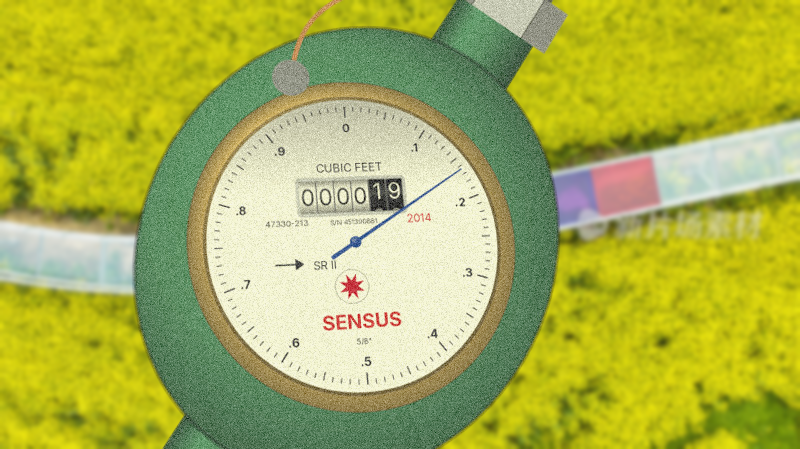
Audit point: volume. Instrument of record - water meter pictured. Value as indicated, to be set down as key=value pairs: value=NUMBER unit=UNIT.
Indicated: value=19.16 unit=ft³
